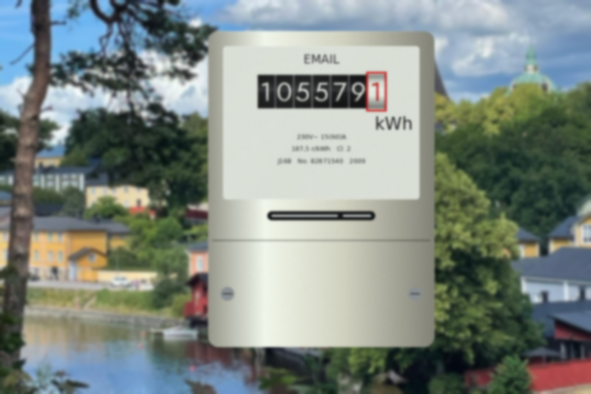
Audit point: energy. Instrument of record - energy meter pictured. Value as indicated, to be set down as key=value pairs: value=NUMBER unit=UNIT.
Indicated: value=105579.1 unit=kWh
